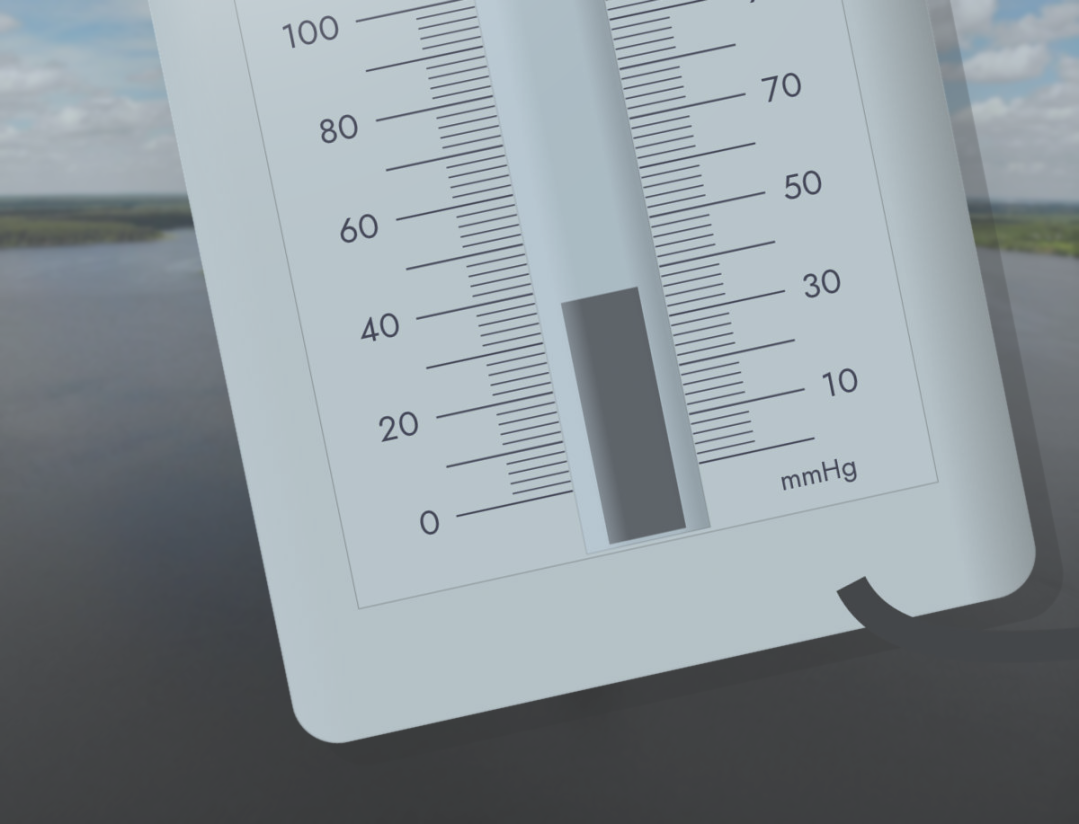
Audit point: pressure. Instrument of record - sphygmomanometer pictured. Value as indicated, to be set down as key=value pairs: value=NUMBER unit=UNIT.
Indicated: value=37 unit=mmHg
